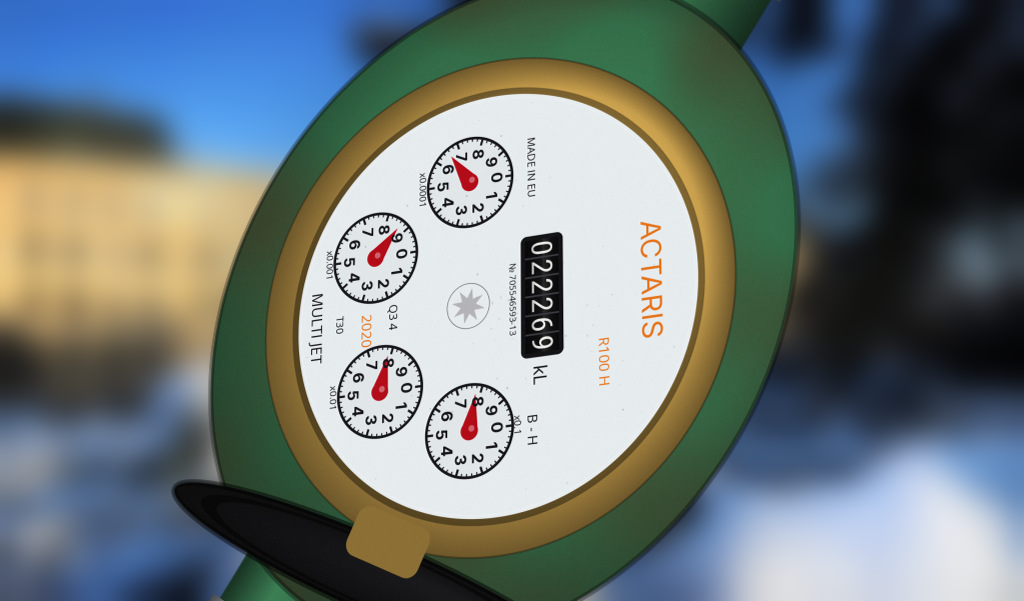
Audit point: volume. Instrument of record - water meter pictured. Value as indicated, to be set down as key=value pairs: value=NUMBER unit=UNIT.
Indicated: value=22269.7786 unit=kL
